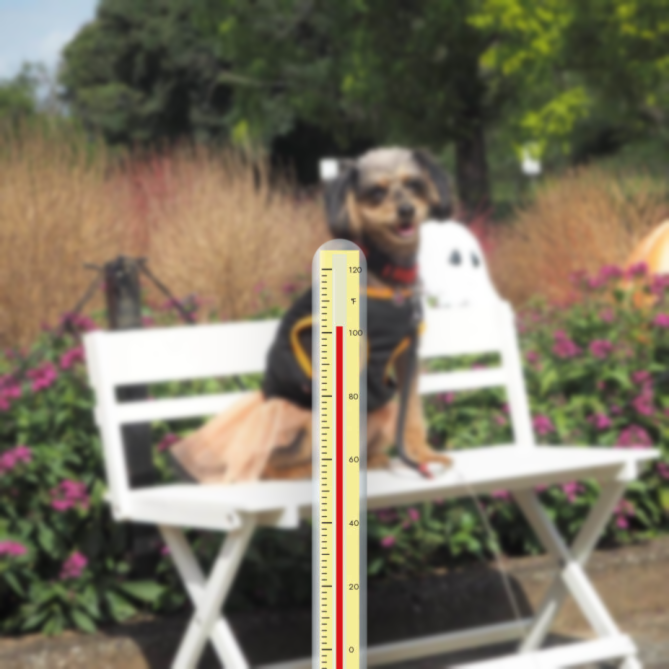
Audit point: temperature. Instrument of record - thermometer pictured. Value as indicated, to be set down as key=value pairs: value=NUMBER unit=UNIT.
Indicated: value=102 unit=°F
